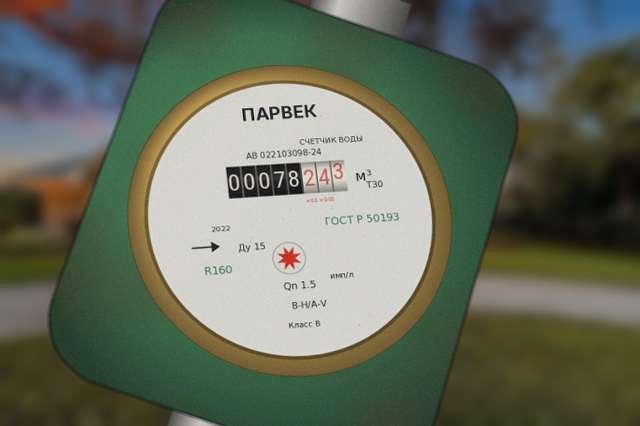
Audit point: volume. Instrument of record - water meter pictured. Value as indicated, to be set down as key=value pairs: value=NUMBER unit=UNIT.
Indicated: value=78.243 unit=m³
